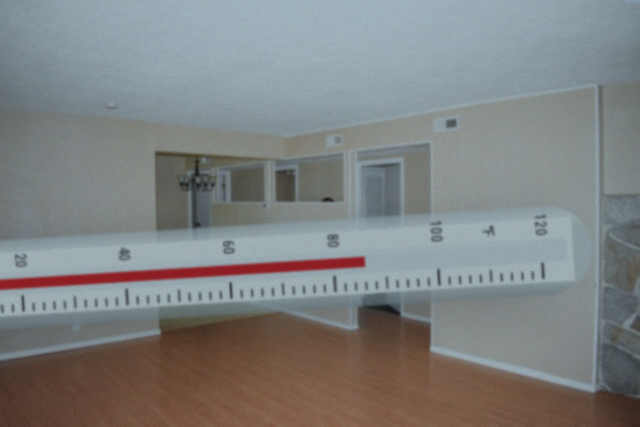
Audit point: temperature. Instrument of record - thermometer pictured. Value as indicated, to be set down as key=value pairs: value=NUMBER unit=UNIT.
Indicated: value=86 unit=°F
